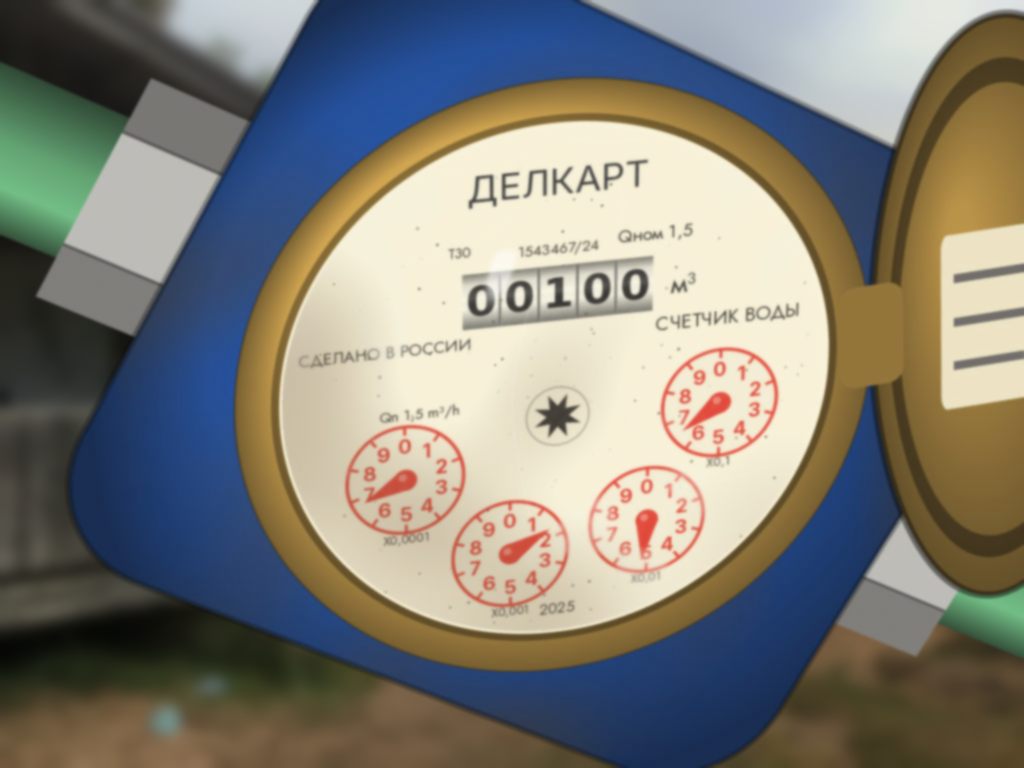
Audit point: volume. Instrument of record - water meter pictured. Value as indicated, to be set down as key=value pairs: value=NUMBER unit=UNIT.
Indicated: value=100.6516 unit=m³
